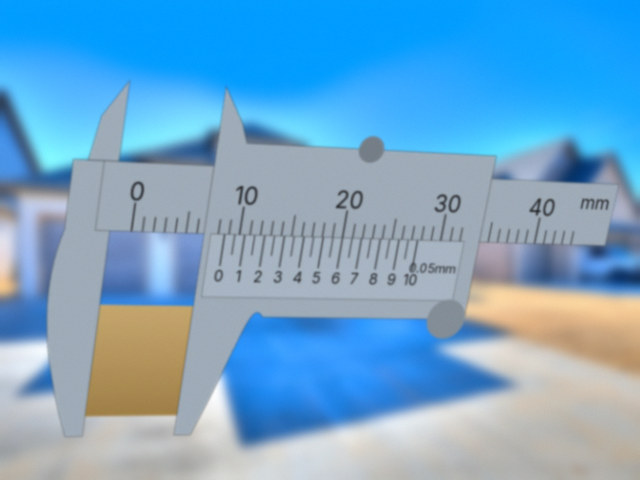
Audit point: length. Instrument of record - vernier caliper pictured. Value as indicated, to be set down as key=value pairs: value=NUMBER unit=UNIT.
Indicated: value=8.6 unit=mm
